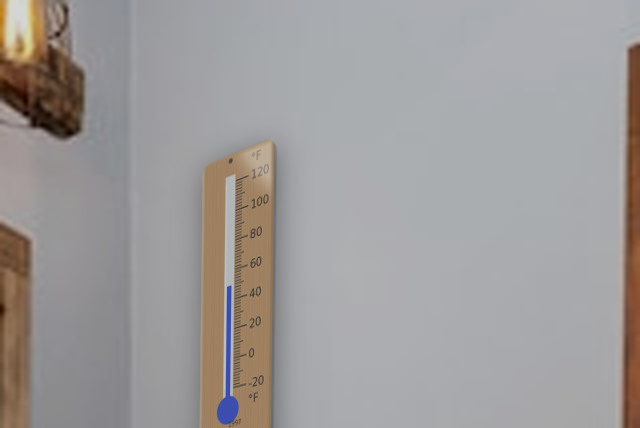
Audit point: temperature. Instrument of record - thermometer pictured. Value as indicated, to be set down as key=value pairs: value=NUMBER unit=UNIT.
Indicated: value=50 unit=°F
